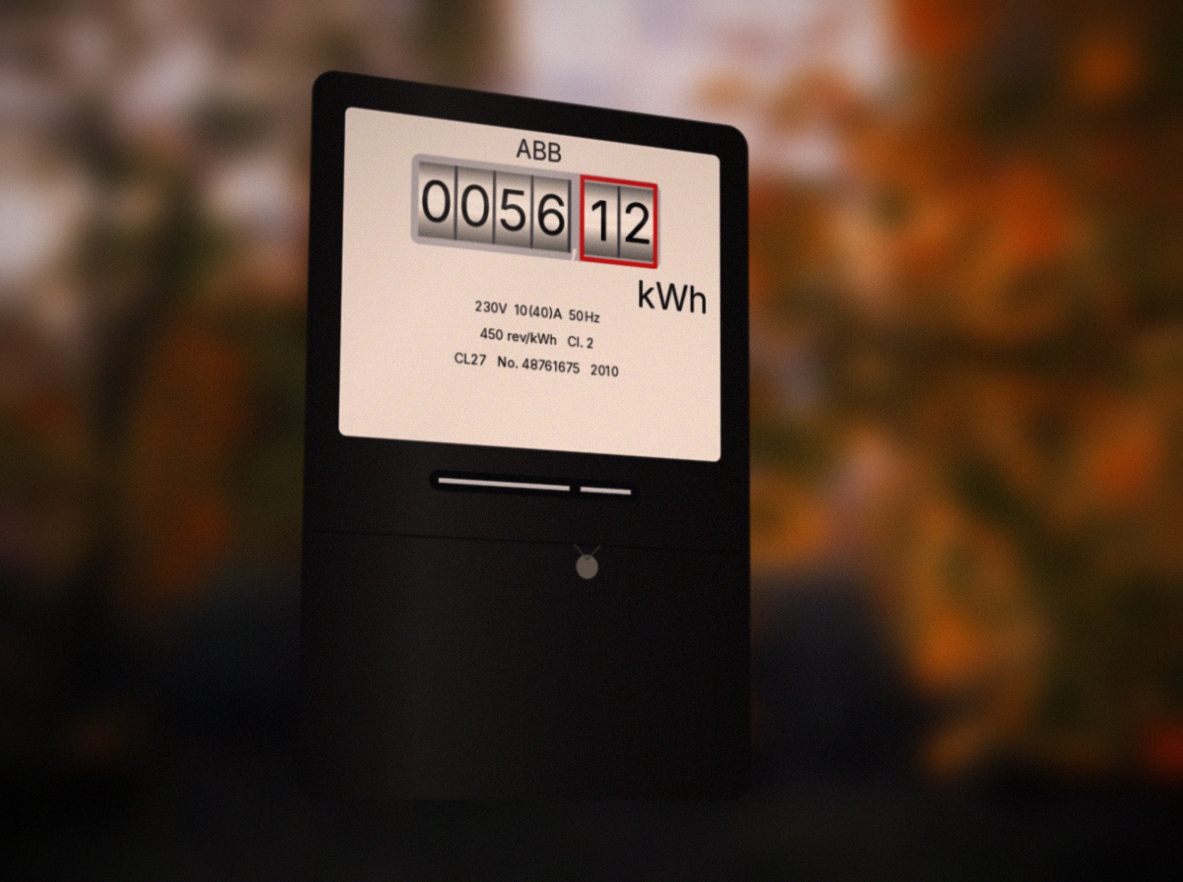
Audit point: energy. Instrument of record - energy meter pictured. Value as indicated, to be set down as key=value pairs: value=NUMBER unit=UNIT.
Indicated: value=56.12 unit=kWh
